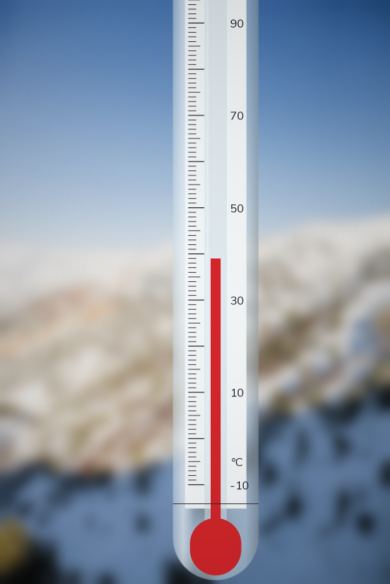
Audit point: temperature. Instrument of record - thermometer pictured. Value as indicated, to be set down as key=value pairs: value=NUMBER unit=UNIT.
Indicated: value=39 unit=°C
